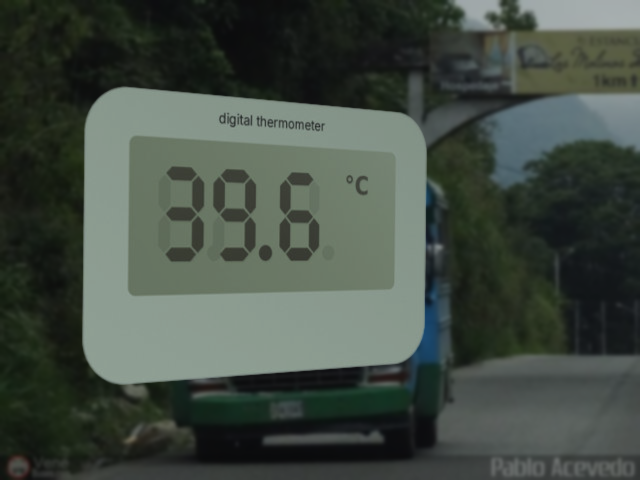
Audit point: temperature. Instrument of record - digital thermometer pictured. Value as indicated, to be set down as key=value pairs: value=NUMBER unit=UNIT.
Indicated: value=39.6 unit=°C
